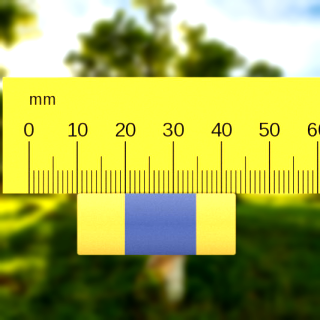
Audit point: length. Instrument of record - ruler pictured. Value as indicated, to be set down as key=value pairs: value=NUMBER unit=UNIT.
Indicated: value=33 unit=mm
